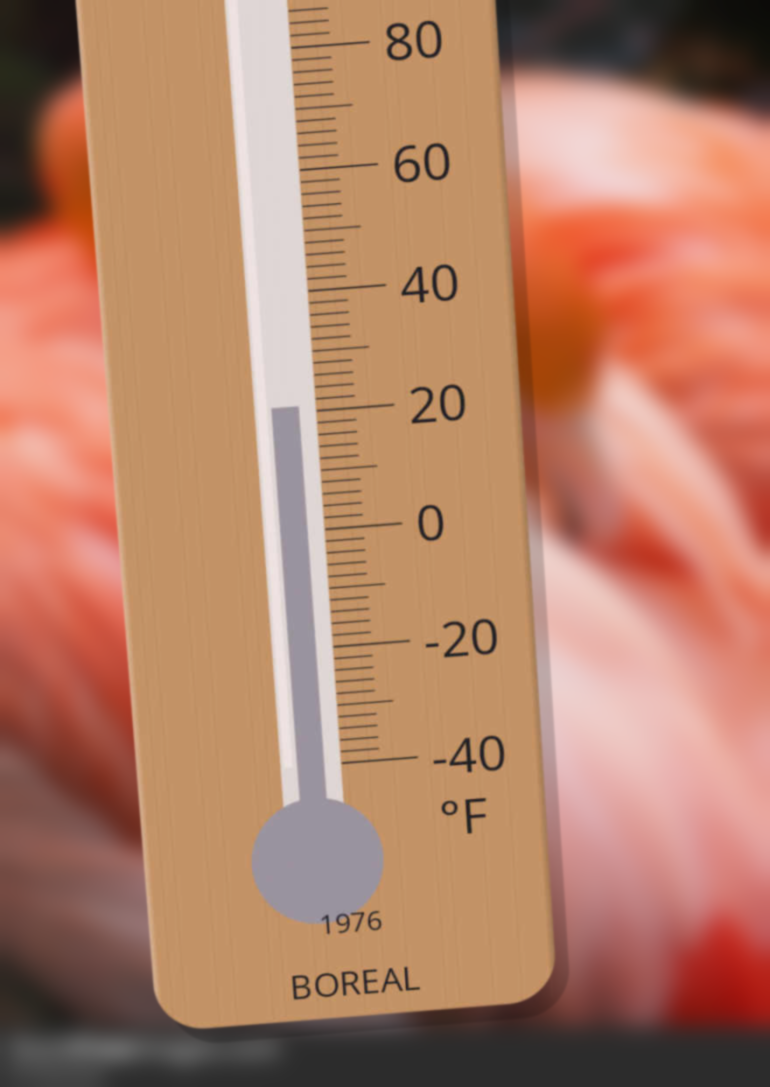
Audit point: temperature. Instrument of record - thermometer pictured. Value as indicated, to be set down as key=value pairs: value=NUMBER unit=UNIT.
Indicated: value=21 unit=°F
